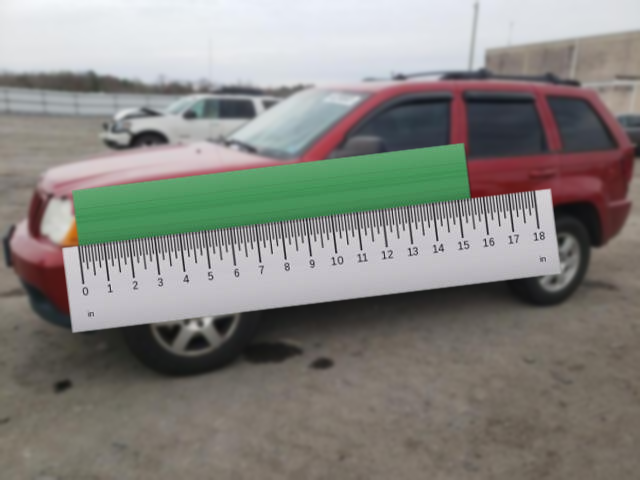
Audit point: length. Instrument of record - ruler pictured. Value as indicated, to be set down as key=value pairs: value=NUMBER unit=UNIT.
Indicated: value=15.5 unit=in
